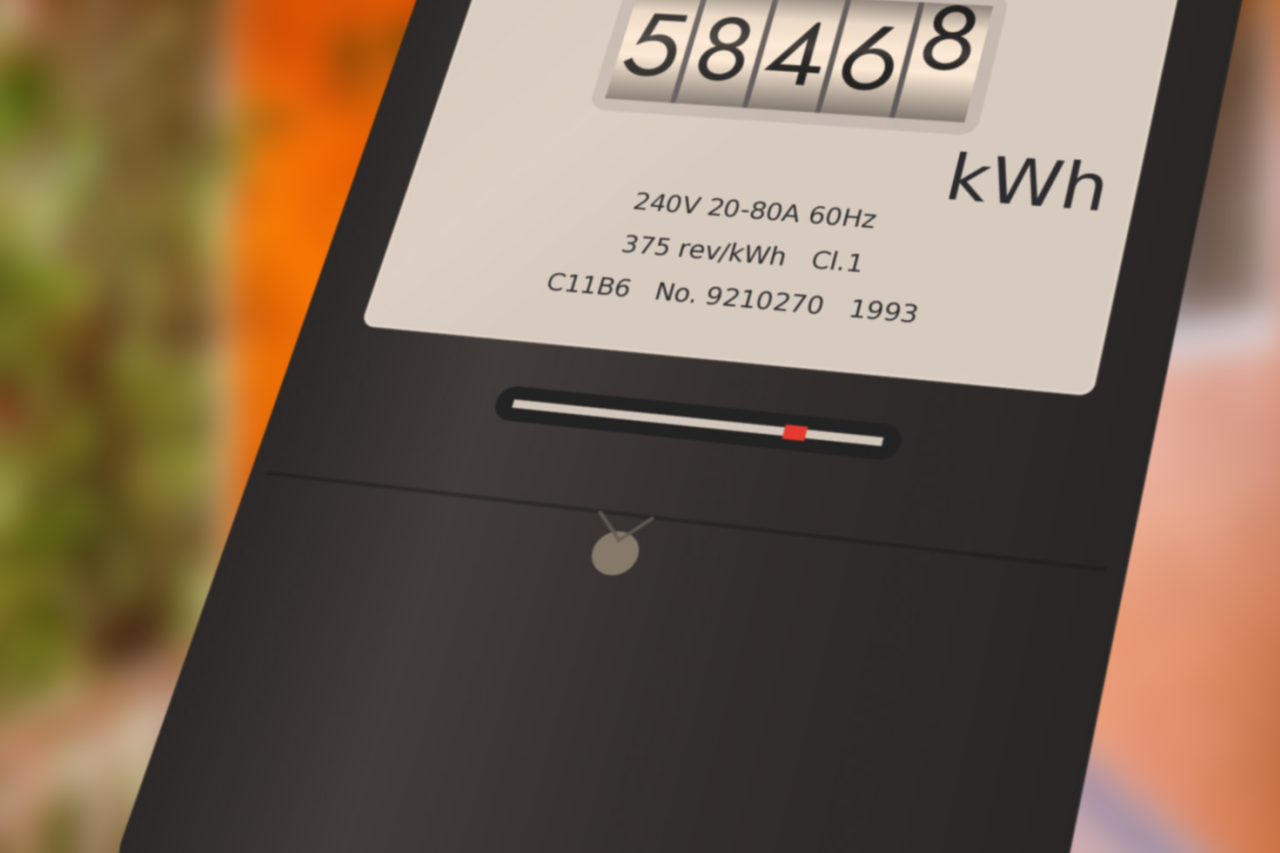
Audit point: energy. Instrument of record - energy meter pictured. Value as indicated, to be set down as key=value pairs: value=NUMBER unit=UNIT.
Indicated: value=58468 unit=kWh
